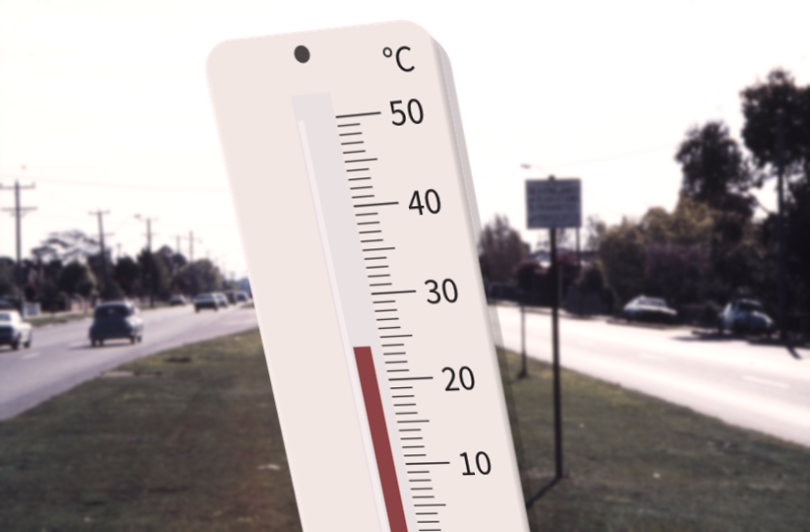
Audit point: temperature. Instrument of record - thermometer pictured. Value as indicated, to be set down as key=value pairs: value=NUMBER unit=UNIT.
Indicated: value=24 unit=°C
